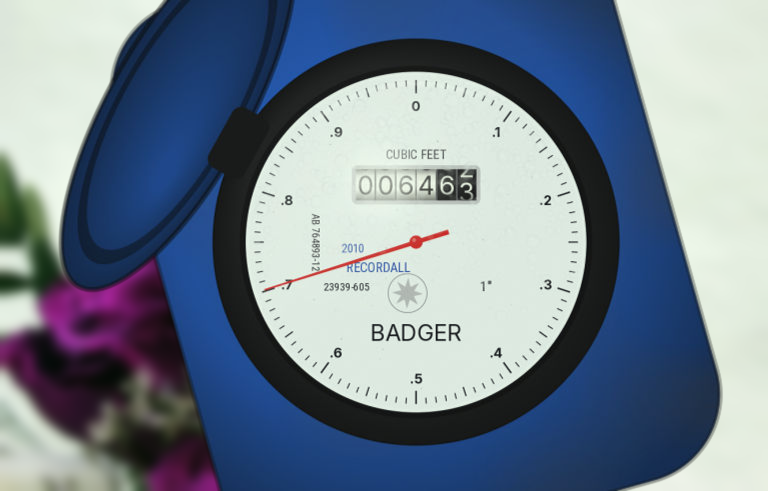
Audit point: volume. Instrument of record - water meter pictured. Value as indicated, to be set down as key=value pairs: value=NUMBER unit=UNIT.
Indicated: value=6462.70 unit=ft³
